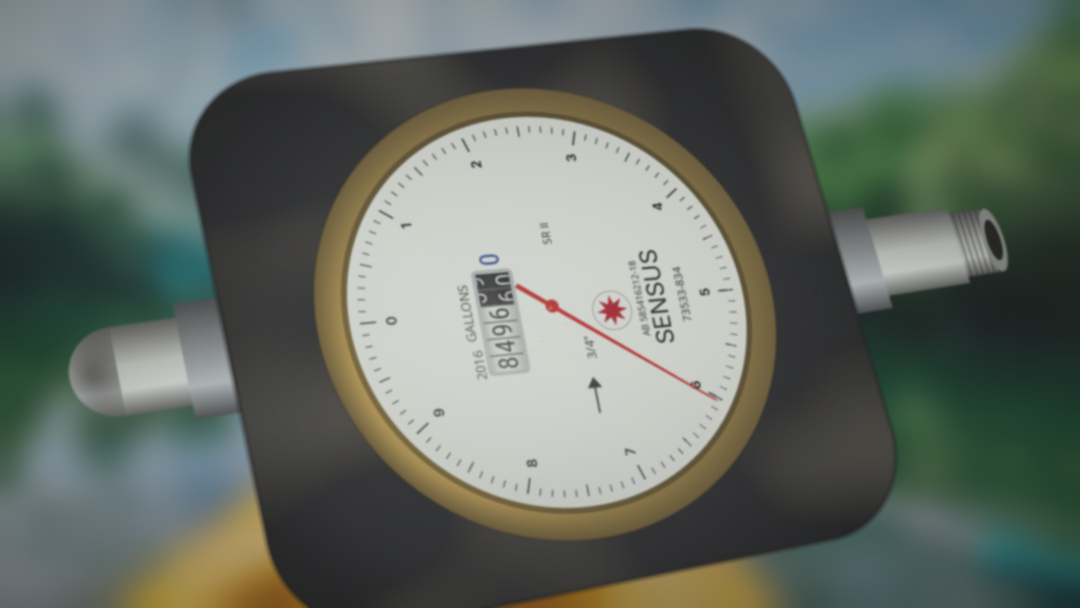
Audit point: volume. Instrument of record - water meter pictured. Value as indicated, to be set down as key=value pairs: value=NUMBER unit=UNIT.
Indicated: value=8496596.0 unit=gal
